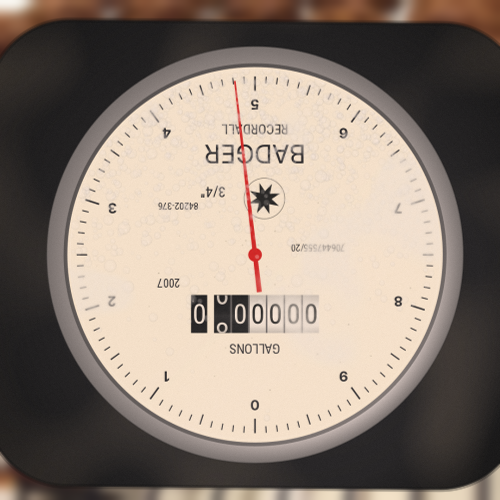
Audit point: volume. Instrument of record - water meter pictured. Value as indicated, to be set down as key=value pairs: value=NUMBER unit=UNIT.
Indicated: value=84.8 unit=gal
